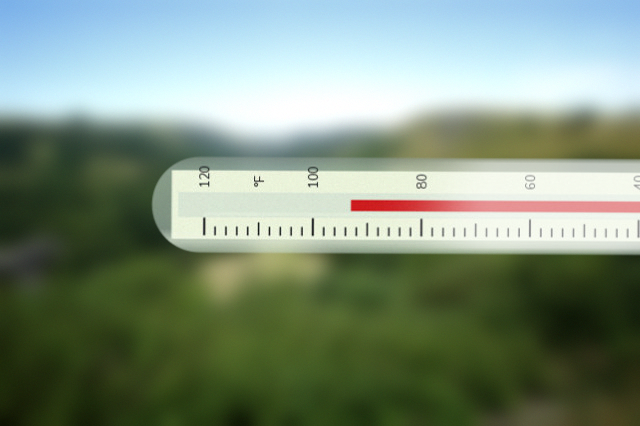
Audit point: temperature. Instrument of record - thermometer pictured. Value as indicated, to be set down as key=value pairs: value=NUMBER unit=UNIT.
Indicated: value=93 unit=°F
